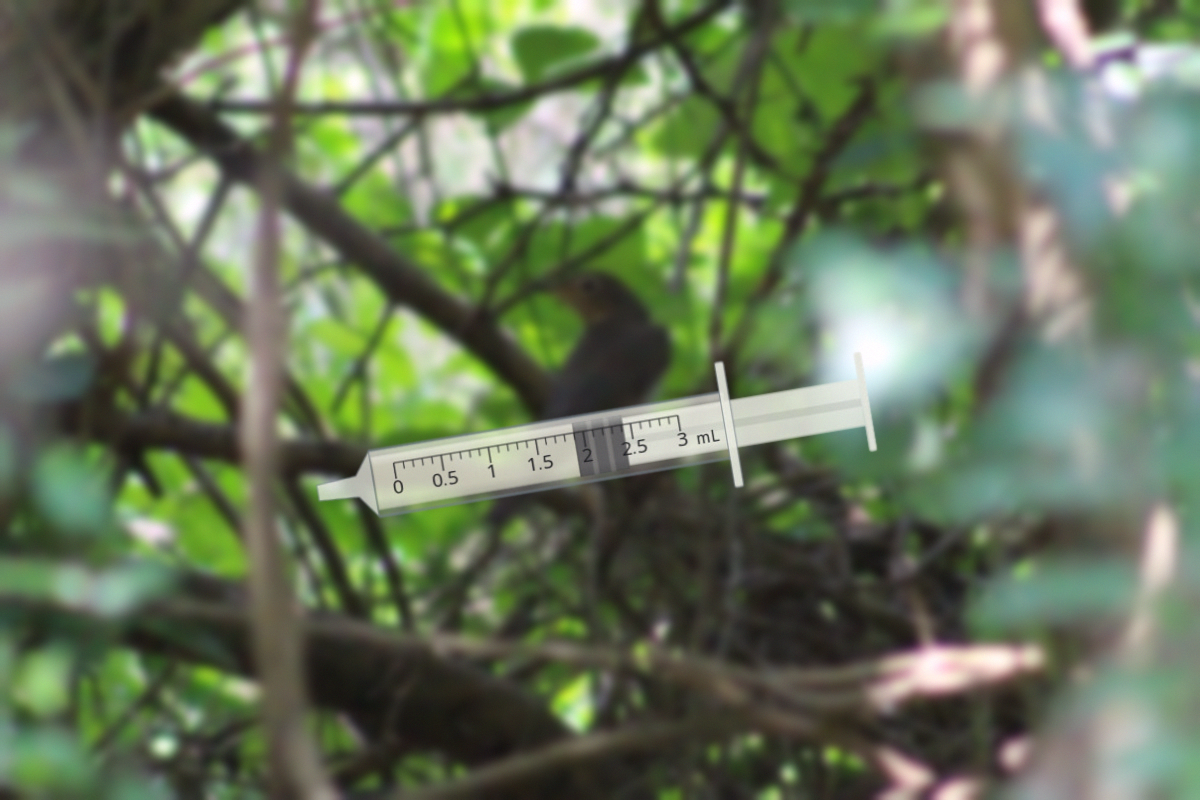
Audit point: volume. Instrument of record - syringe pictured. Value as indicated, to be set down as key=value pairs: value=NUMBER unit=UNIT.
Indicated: value=1.9 unit=mL
